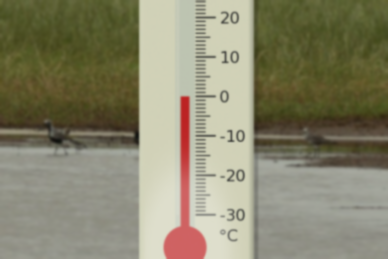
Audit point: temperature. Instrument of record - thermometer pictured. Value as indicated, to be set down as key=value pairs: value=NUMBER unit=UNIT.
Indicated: value=0 unit=°C
